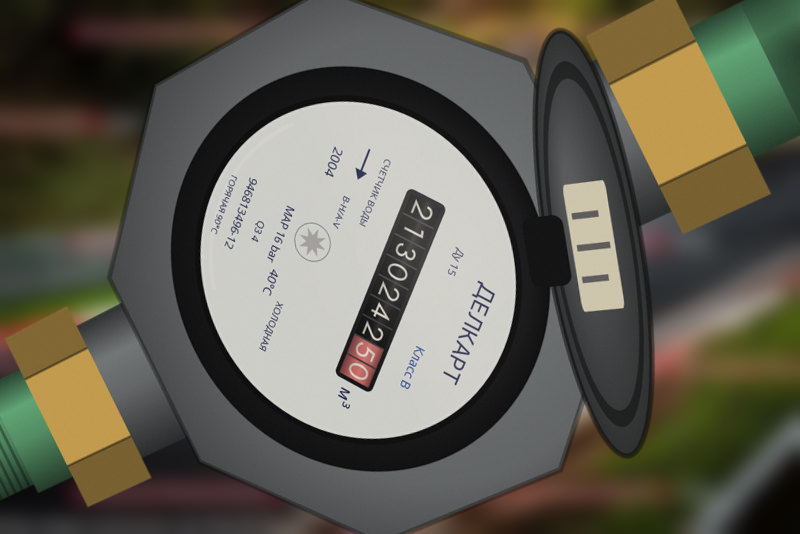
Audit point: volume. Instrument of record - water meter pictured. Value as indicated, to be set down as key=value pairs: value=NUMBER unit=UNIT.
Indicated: value=2130242.50 unit=m³
